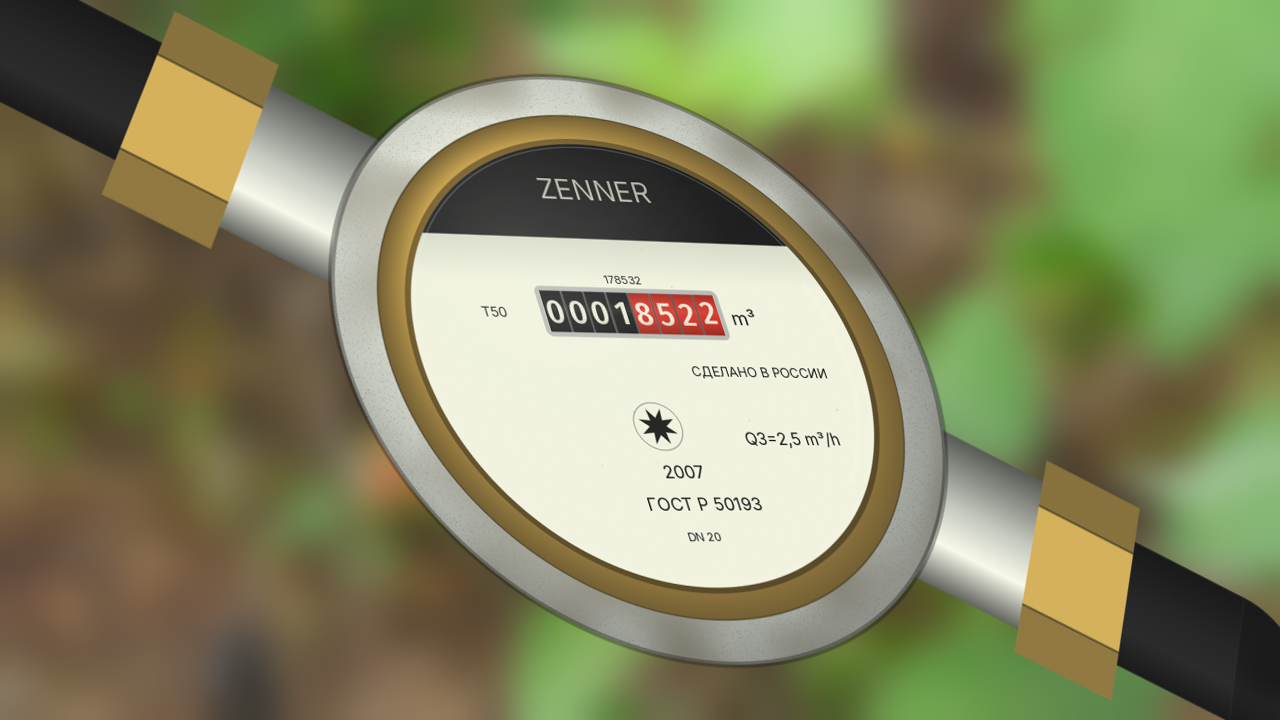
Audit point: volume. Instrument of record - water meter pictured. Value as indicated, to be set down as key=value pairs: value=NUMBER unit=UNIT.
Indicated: value=1.8522 unit=m³
